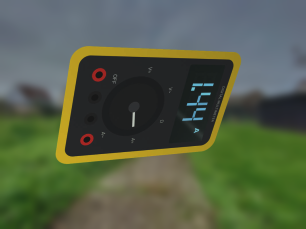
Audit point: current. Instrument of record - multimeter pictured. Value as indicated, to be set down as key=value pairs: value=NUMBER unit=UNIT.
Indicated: value=1.44 unit=A
